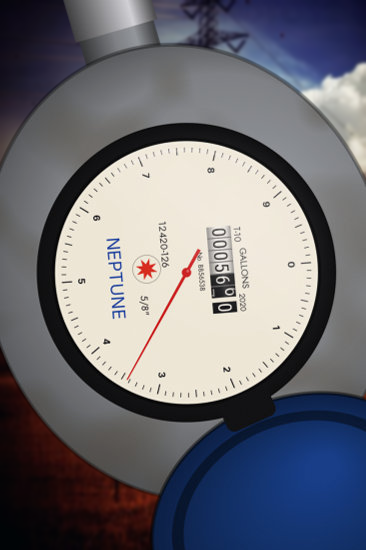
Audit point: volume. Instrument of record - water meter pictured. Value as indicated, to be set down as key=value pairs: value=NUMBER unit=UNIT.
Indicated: value=5663.4 unit=gal
